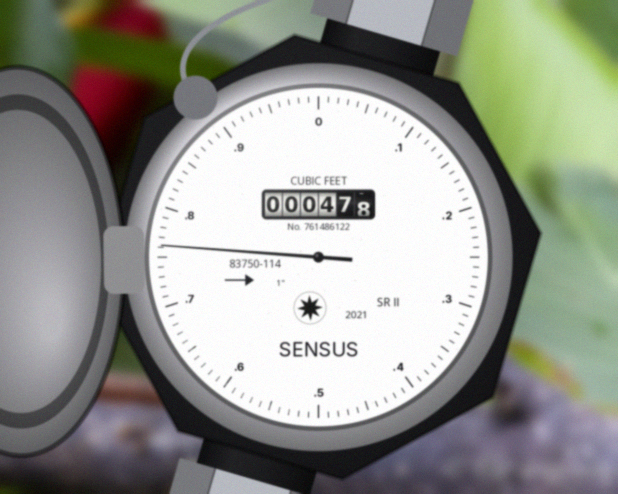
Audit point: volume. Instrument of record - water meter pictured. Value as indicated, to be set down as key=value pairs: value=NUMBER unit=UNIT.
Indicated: value=477.76 unit=ft³
